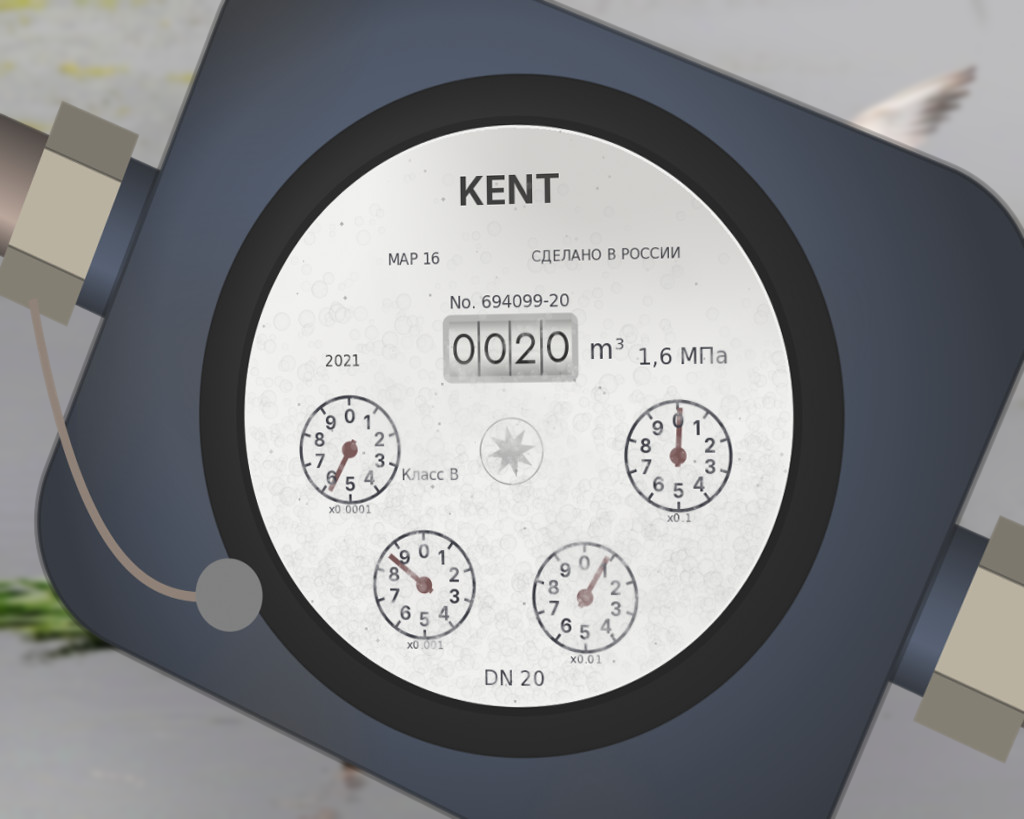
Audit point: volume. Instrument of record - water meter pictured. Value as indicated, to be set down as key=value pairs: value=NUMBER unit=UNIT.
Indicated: value=20.0085 unit=m³
